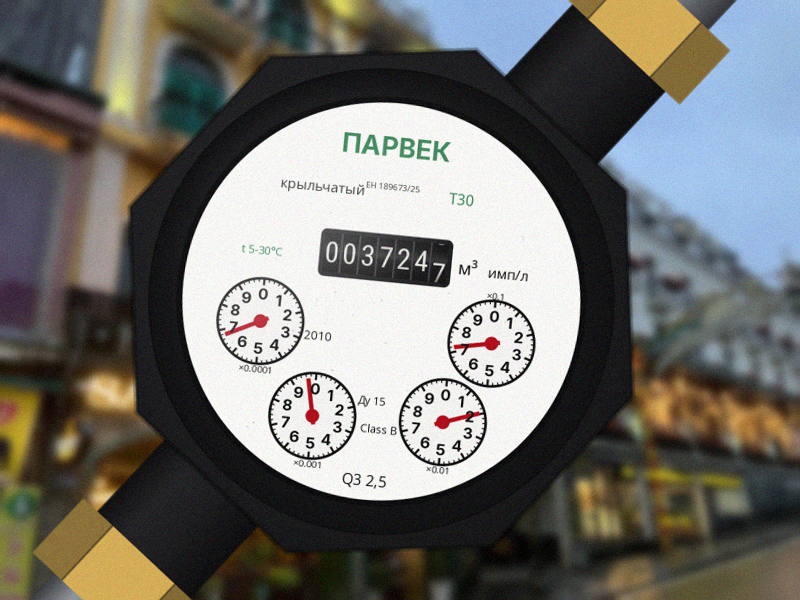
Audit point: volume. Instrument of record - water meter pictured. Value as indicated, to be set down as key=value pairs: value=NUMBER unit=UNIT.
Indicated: value=37246.7196 unit=m³
